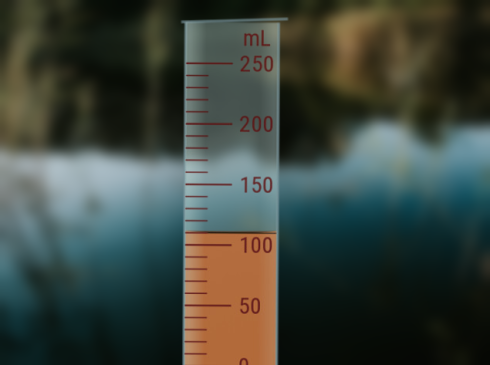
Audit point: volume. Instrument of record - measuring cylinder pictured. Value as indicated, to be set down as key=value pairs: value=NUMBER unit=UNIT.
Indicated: value=110 unit=mL
